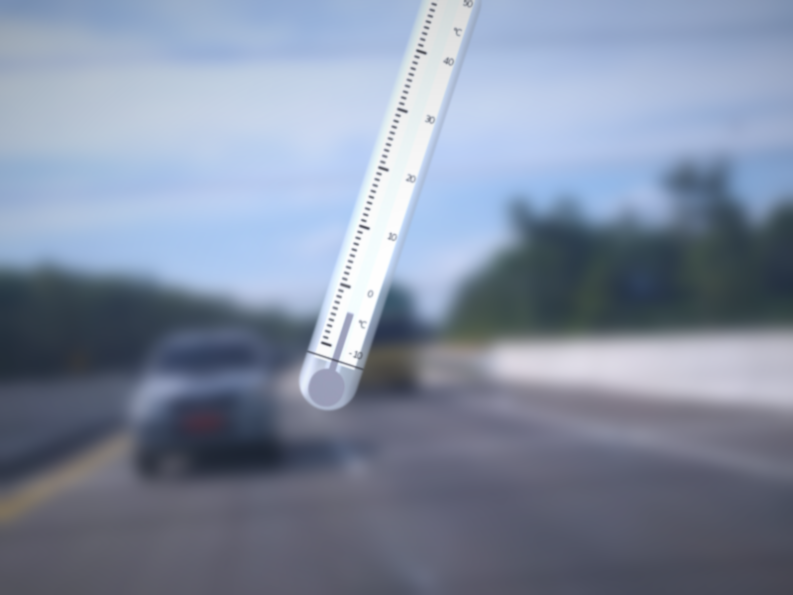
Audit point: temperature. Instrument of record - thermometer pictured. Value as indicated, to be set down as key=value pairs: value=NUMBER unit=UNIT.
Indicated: value=-4 unit=°C
